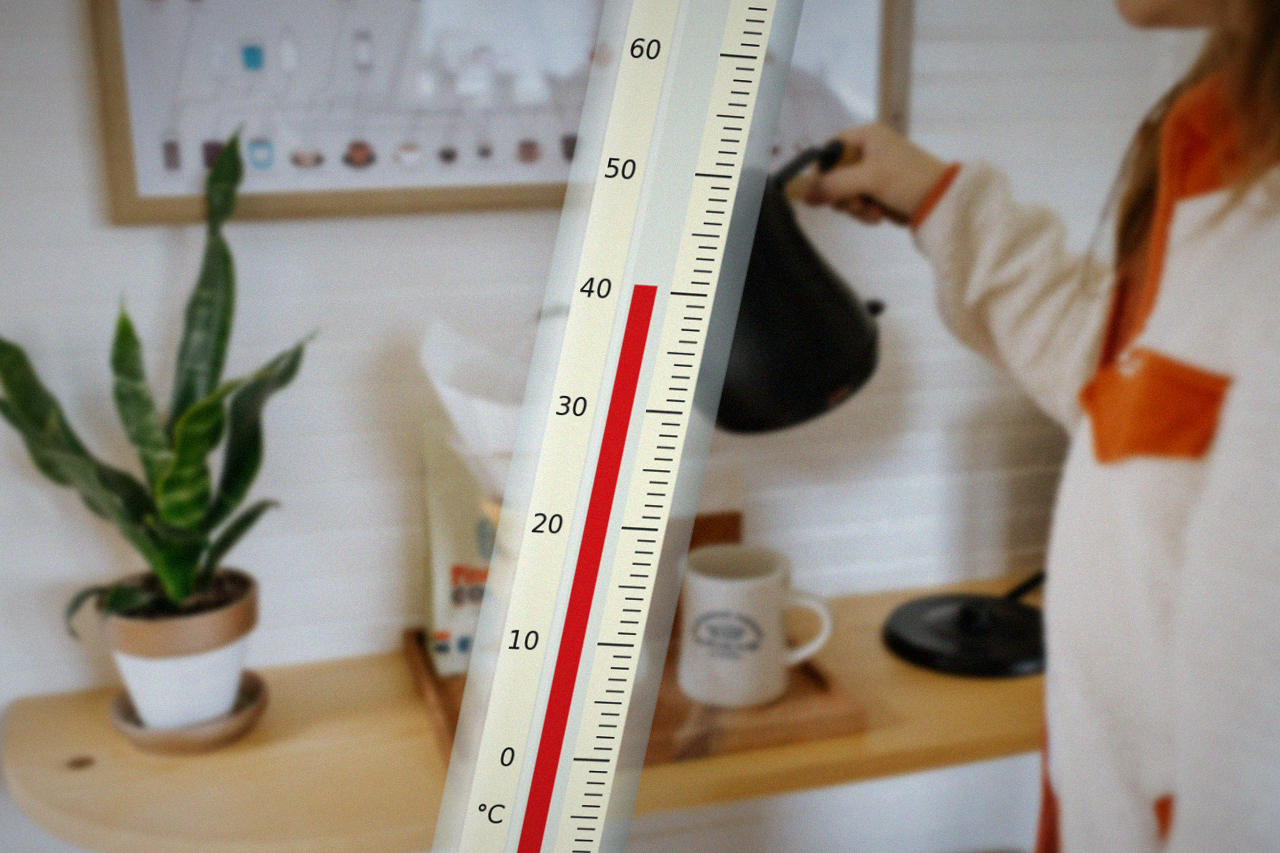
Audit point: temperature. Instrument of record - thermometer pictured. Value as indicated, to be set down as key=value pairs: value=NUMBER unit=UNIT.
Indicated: value=40.5 unit=°C
